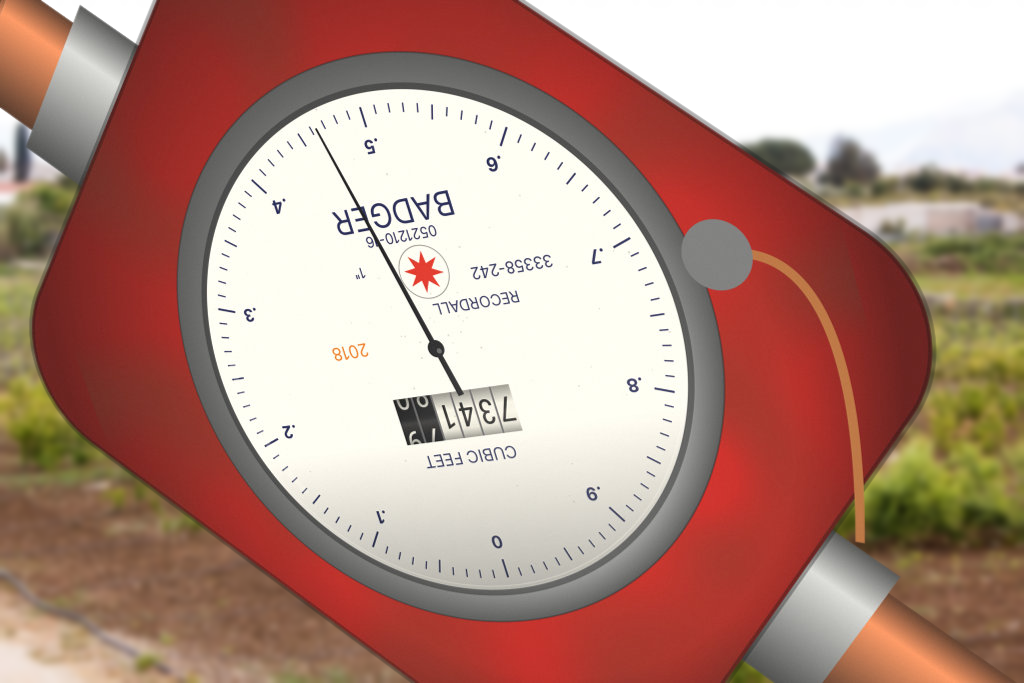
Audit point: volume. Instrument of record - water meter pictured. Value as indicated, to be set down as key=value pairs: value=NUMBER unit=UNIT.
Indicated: value=734179.46 unit=ft³
